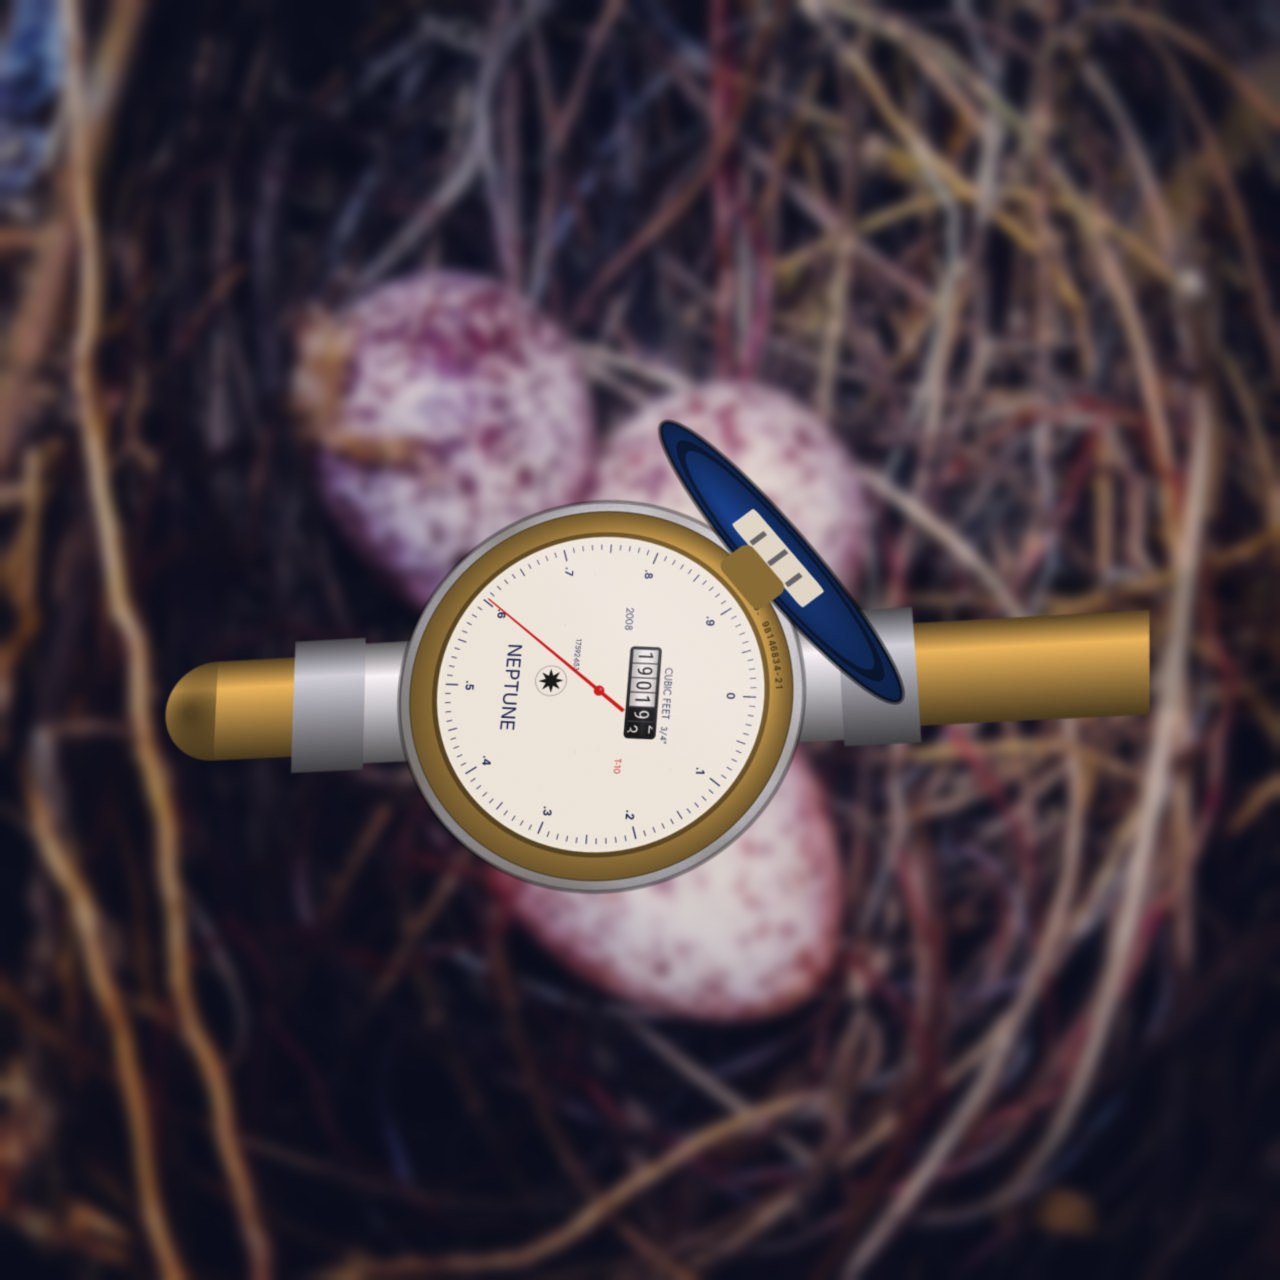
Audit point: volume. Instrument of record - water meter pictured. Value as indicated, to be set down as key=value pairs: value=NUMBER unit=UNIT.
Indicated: value=190192.60 unit=ft³
